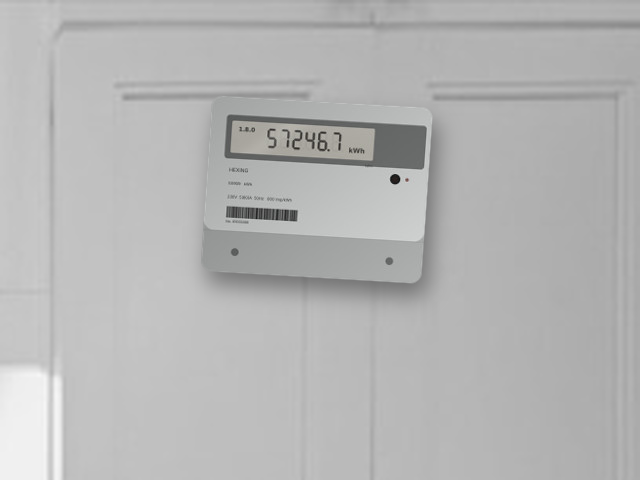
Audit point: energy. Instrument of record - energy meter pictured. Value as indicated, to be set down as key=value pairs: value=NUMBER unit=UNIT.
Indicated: value=57246.7 unit=kWh
